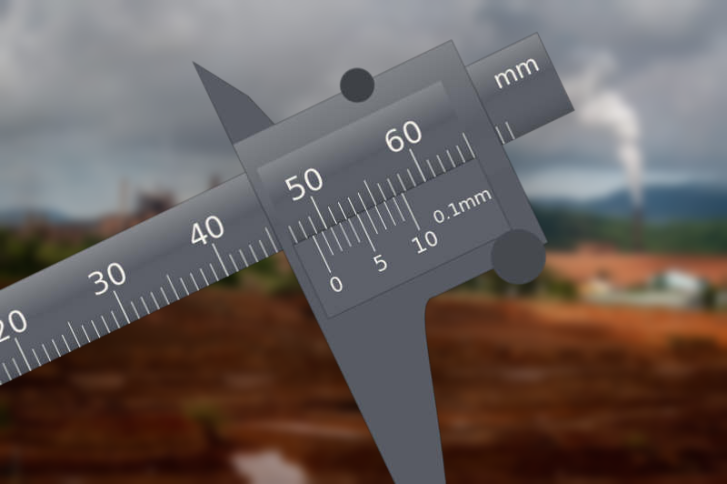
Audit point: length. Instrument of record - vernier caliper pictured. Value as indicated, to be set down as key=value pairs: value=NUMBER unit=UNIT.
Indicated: value=48.6 unit=mm
